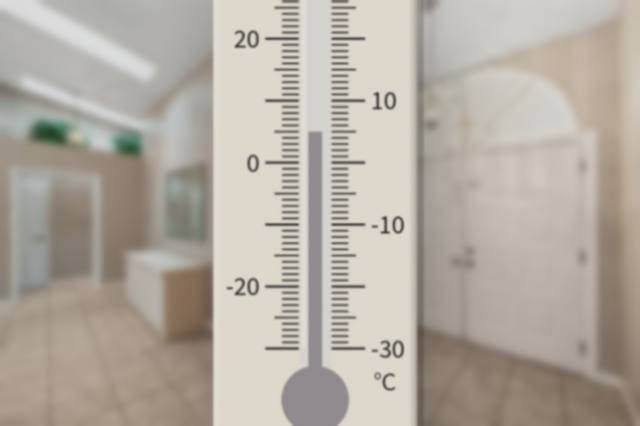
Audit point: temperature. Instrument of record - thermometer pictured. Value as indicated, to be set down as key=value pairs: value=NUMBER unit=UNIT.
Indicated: value=5 unit=°C
